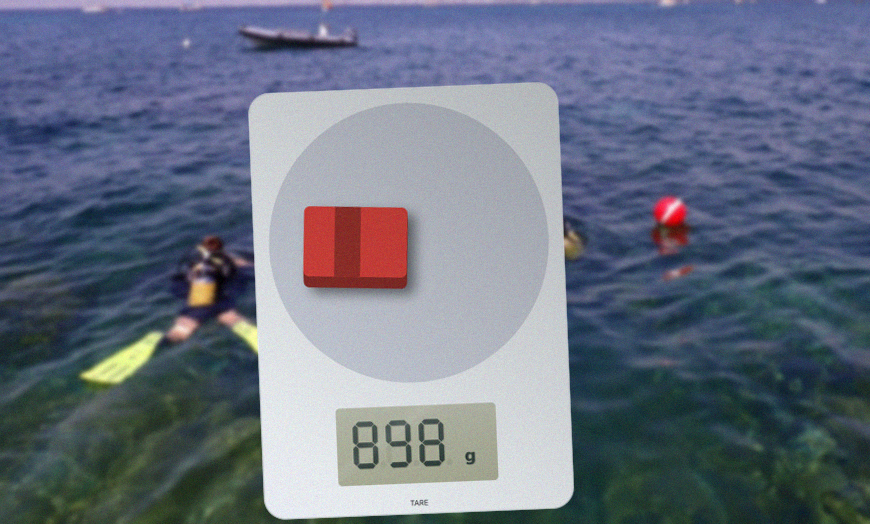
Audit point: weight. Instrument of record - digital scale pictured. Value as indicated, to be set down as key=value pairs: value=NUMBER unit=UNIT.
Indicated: value=898 unit=g
